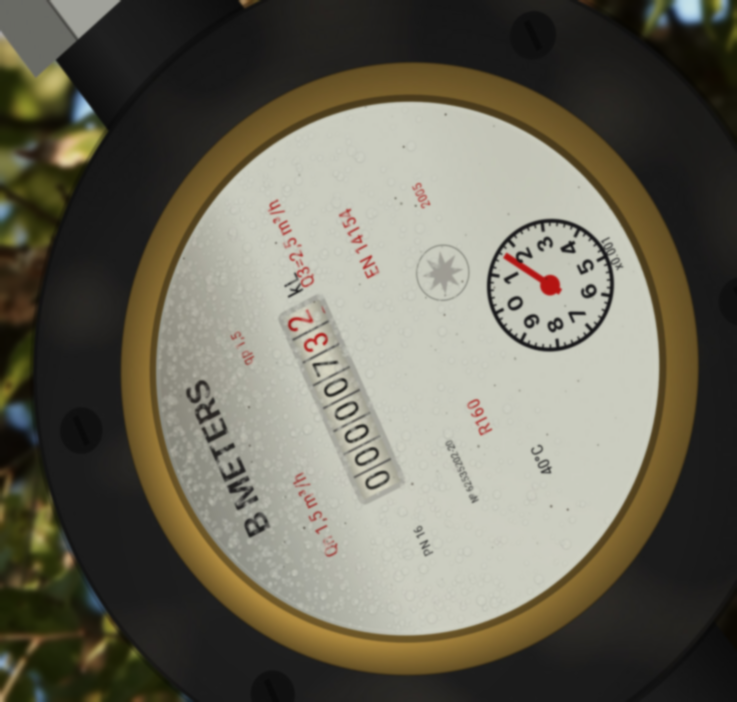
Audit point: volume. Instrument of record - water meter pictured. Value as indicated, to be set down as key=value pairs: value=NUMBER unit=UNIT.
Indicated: value=7.321 unit=kL
